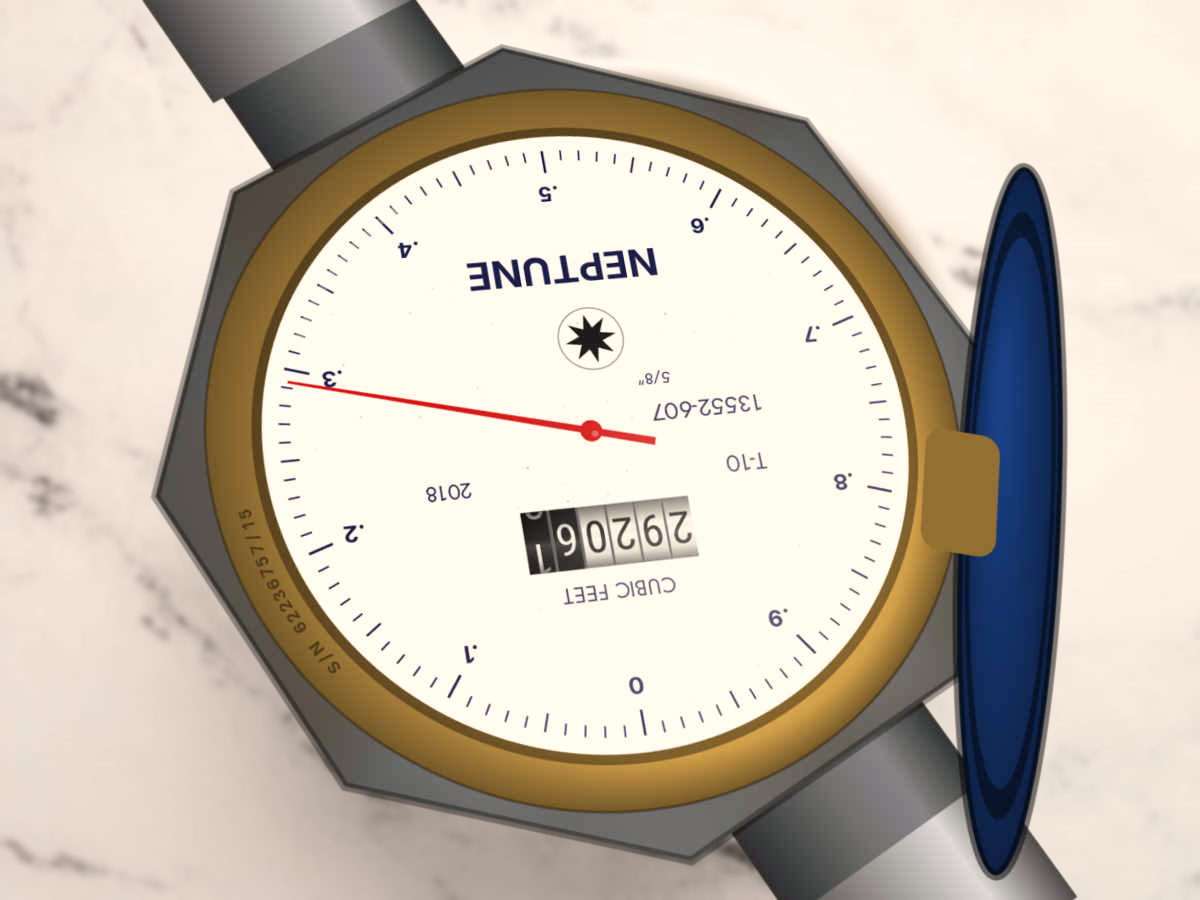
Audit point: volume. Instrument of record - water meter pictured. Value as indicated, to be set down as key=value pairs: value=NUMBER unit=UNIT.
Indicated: value=292061.29 unit=ft³
